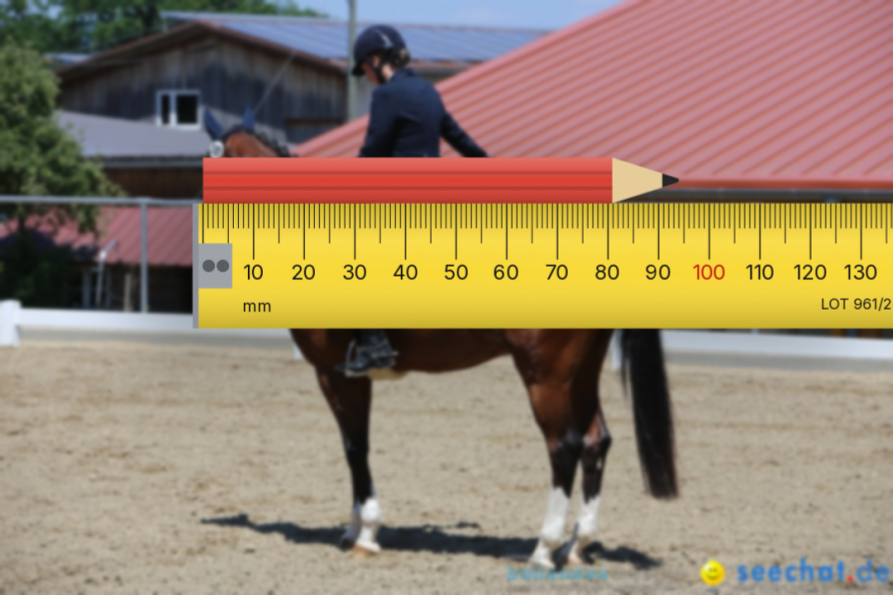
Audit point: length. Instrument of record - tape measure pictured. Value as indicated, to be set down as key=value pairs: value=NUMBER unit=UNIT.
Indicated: value=94 unit=mm
